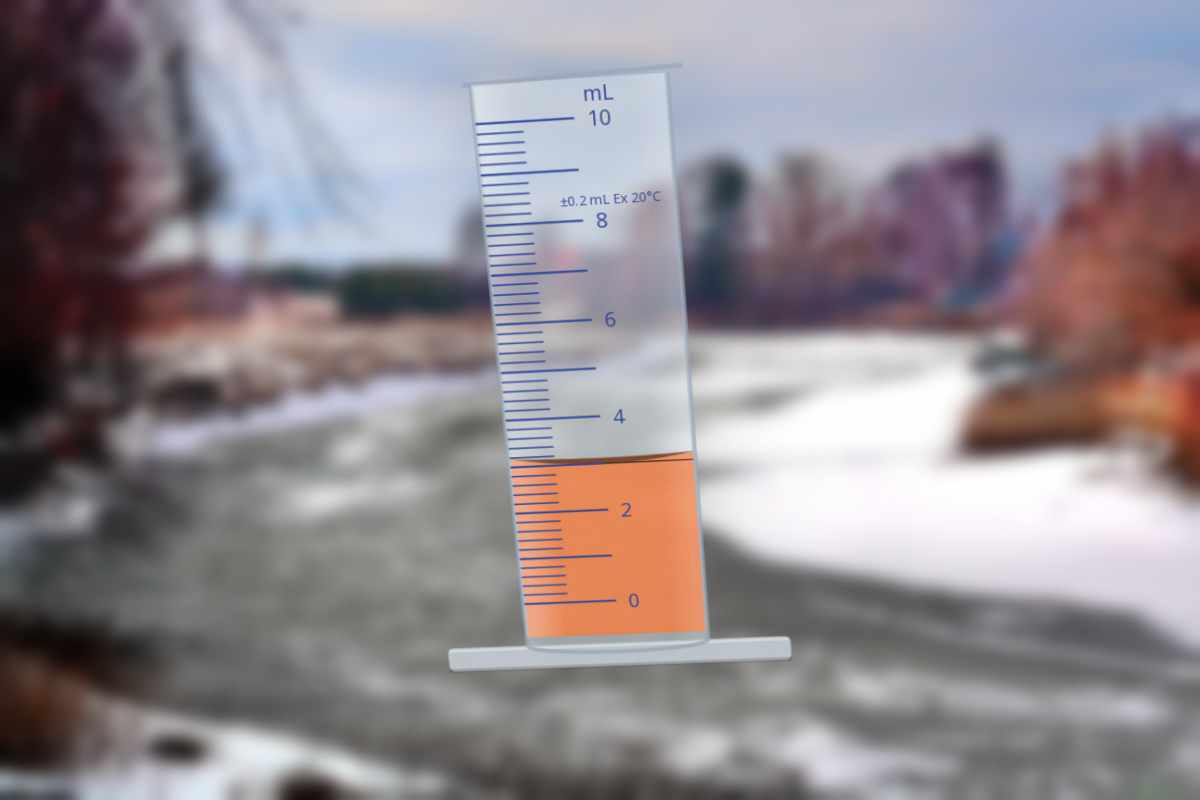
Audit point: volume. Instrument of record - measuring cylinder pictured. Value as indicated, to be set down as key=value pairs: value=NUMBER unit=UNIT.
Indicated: value=3 unit=mL
